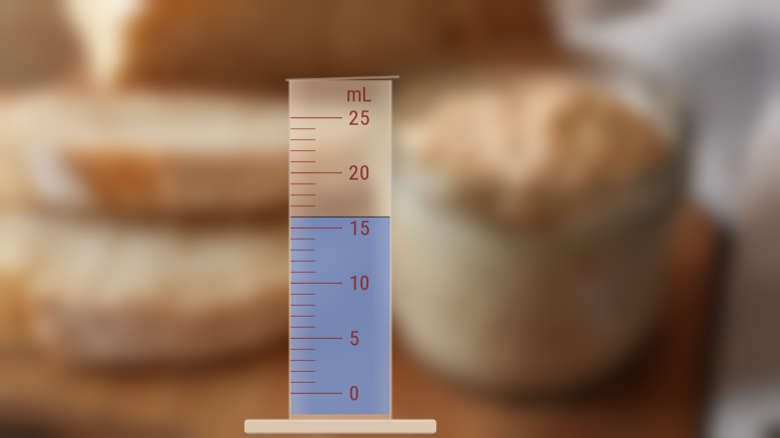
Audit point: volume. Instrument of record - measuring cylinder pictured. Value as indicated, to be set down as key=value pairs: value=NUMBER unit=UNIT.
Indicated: value=16 unit=mL
